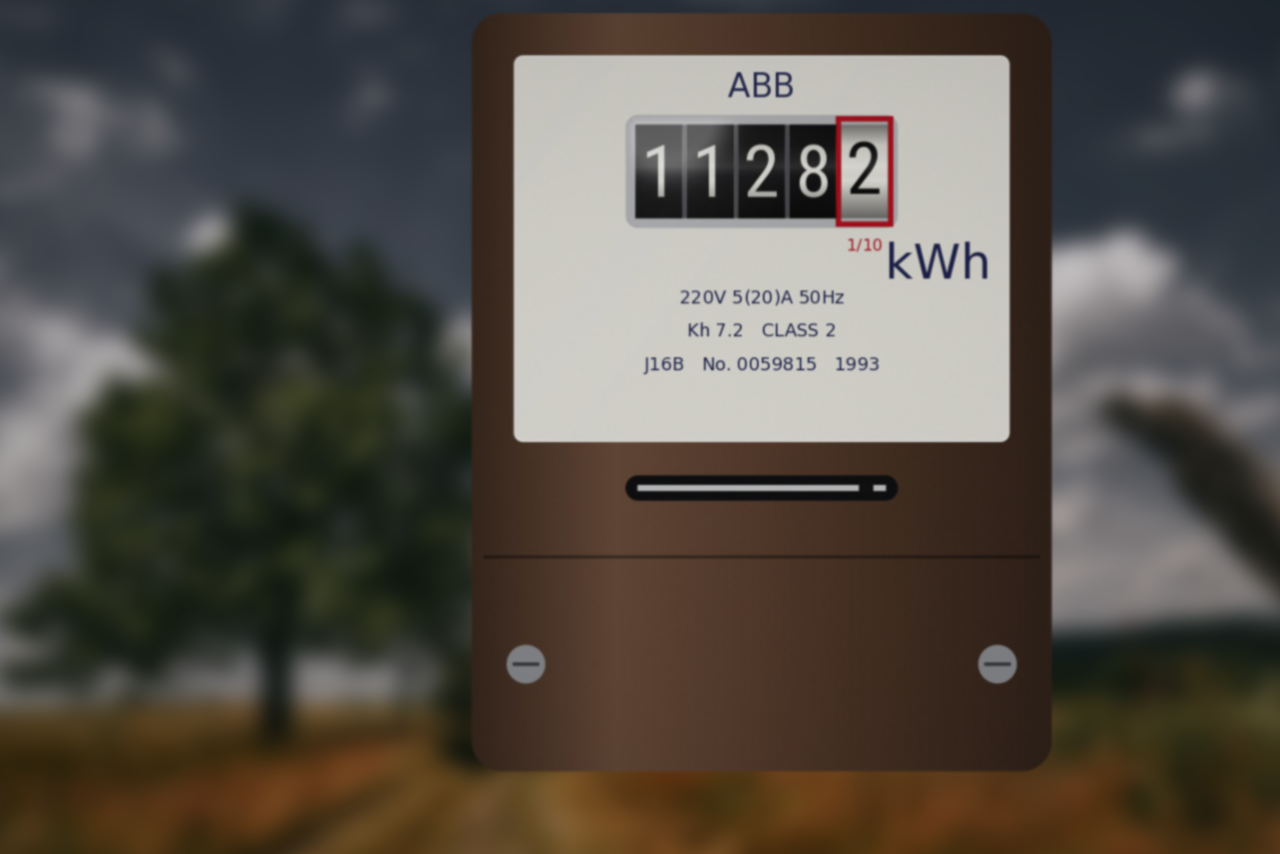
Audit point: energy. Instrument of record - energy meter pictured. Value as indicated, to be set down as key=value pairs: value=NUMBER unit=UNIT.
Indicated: value=1128.2 unit=kWh
